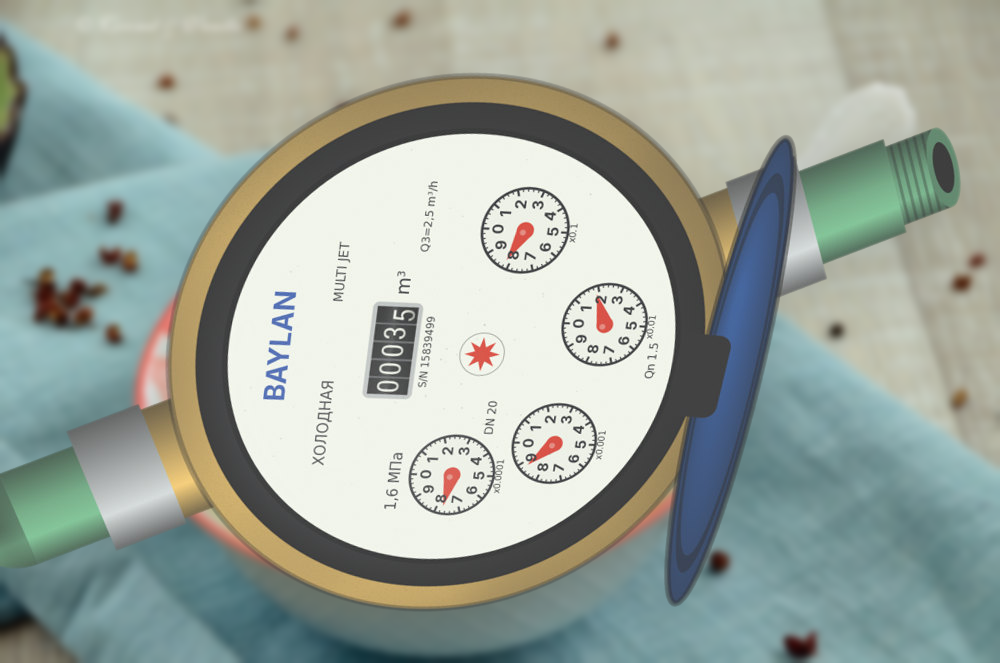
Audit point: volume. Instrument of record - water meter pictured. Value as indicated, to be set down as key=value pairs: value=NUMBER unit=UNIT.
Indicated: value=34.8187 unit=m³
